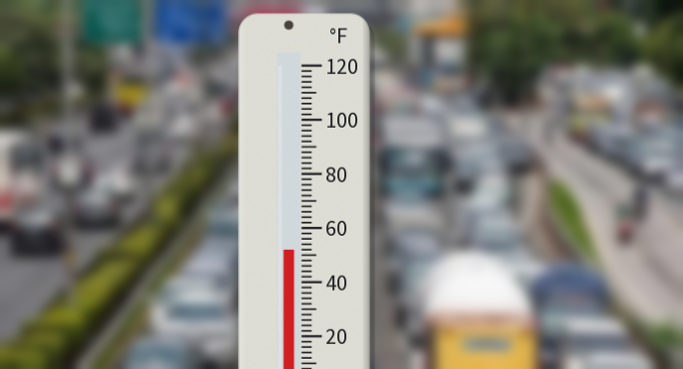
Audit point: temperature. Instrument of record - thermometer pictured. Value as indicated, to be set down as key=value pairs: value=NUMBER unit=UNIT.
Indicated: value=52 unit=°F
